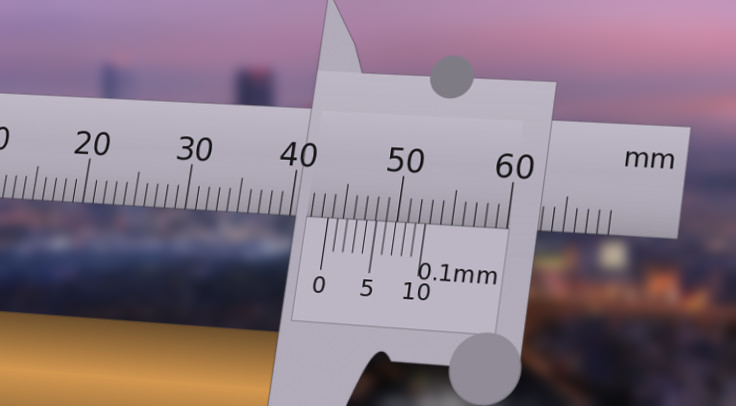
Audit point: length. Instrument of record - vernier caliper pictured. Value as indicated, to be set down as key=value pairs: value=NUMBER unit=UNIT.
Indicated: value=43.6 unit=mm
